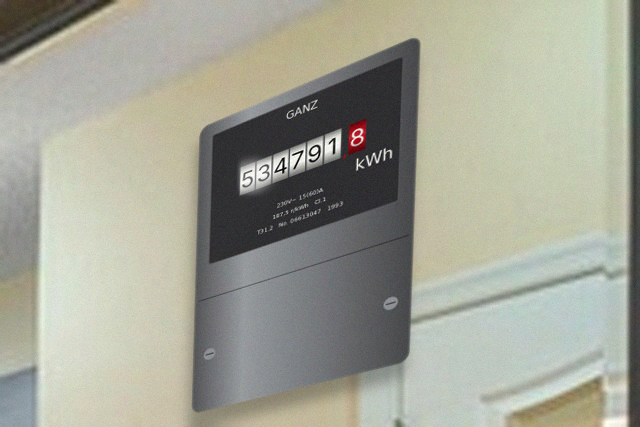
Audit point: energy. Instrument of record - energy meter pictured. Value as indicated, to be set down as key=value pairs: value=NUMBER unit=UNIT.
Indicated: value=534791.8 unit=kWh
